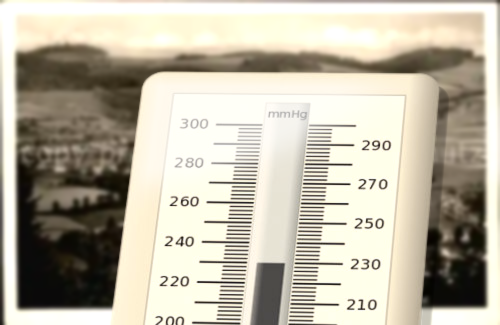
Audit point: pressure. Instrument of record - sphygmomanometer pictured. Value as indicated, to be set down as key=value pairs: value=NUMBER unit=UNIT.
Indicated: value=230 unit=mmHg
